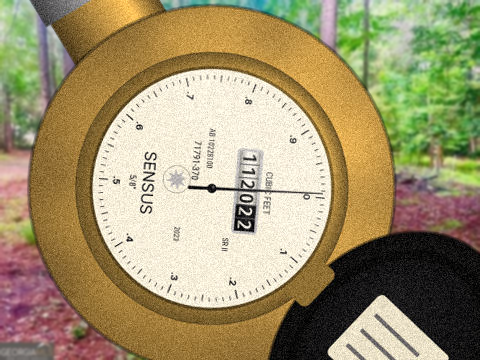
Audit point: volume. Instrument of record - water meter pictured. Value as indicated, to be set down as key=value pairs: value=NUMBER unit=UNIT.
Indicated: value=112021.99 unit=ft³
